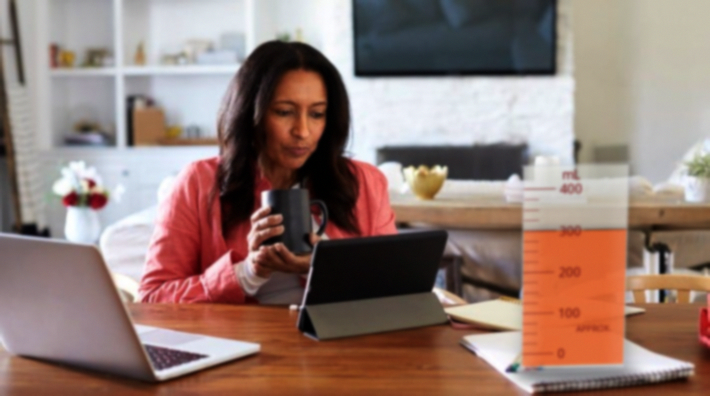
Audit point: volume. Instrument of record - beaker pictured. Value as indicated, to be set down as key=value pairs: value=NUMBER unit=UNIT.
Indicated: value=300 unit=mL
